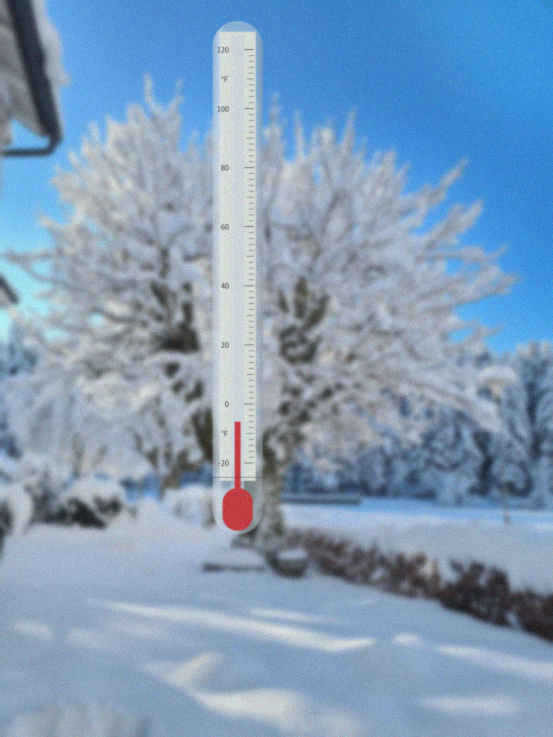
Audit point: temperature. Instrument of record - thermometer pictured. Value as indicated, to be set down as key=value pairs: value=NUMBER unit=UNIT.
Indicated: value=-6 unit=°F
